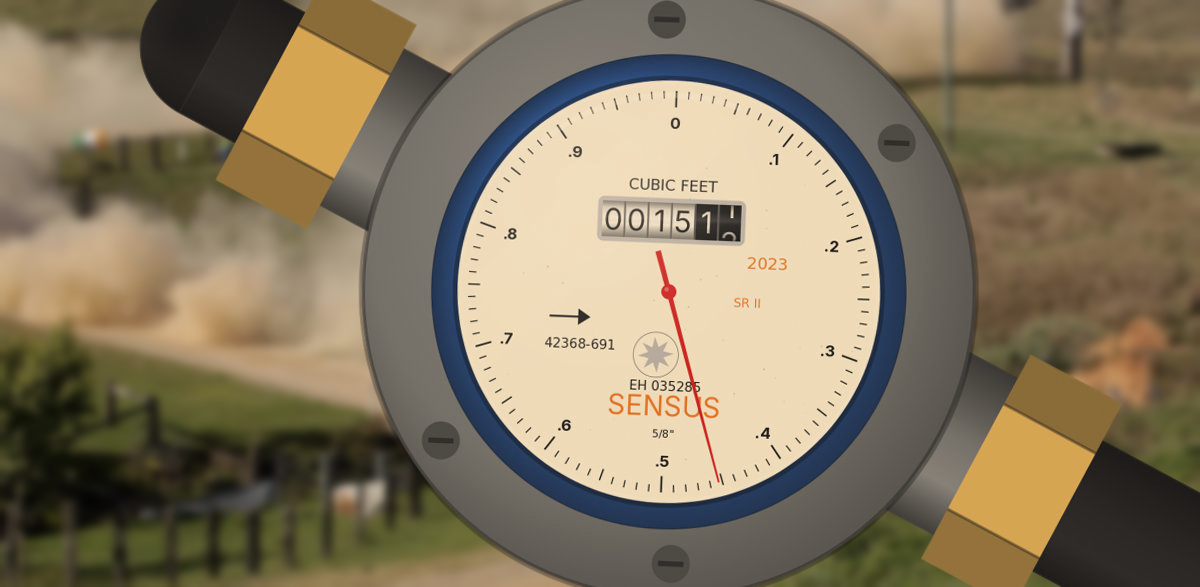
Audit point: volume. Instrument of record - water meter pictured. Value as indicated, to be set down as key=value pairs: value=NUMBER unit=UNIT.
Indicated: value=1511.45 unit=ft³
